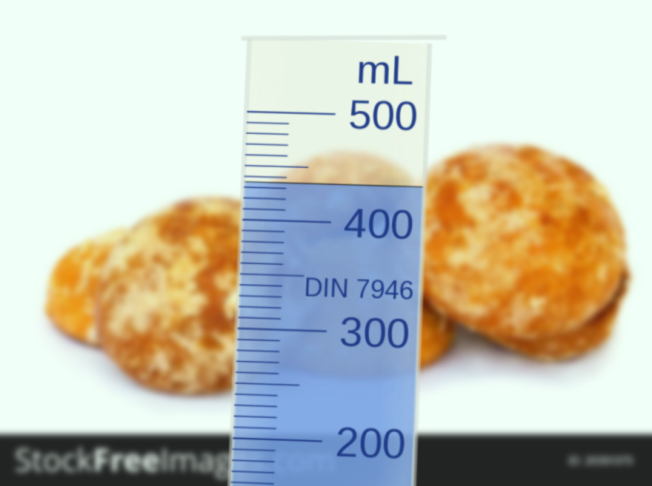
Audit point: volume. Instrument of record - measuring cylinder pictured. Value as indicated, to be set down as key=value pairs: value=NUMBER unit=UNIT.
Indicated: value=435 unit=mL
